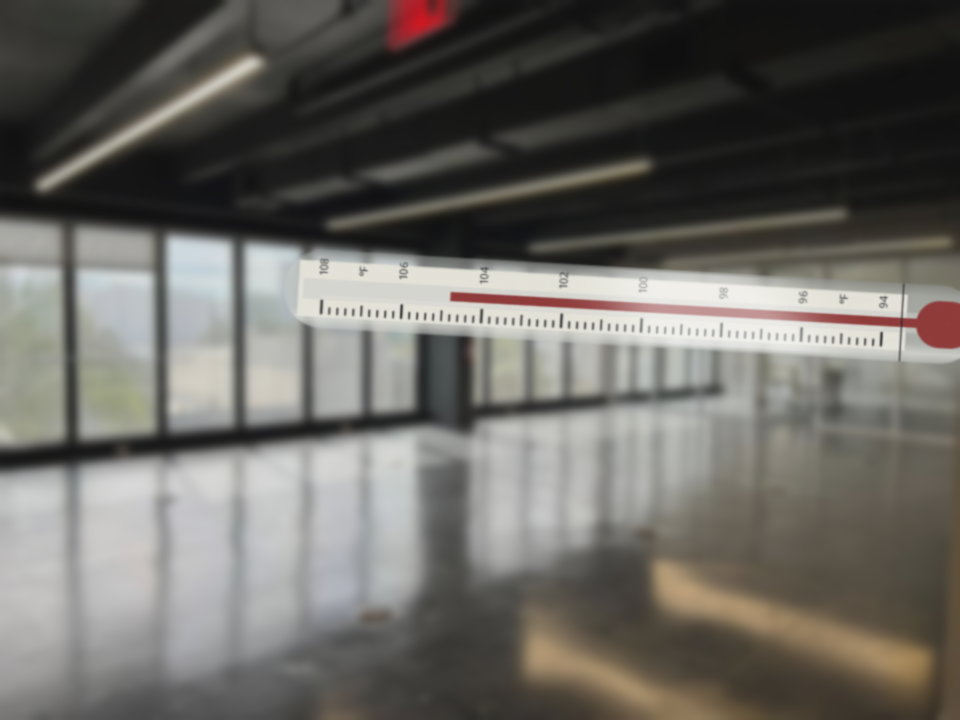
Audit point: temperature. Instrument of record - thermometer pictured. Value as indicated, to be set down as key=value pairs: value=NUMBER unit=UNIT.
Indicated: value=104.8 unit=°F
